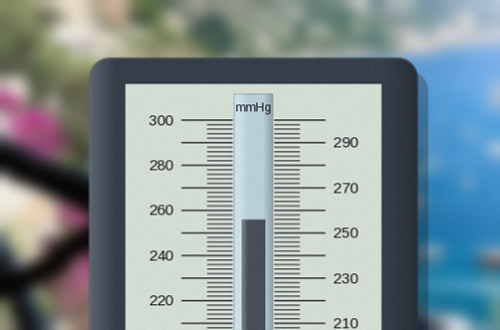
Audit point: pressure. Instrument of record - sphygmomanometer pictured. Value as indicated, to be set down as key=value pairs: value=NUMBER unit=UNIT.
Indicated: value=256 unit=mmHg
